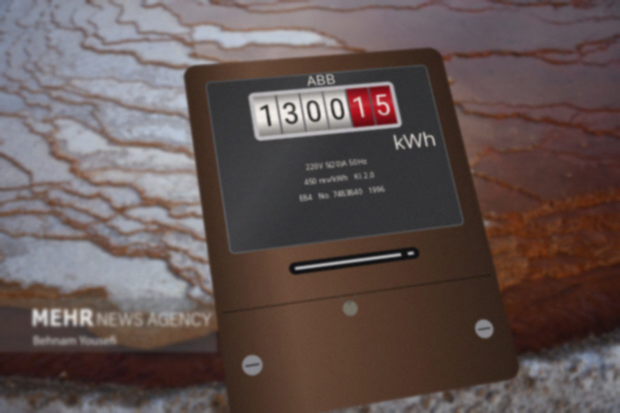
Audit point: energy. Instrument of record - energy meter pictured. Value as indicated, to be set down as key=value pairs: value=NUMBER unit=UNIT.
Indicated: value=1300.15 unit=kWh
